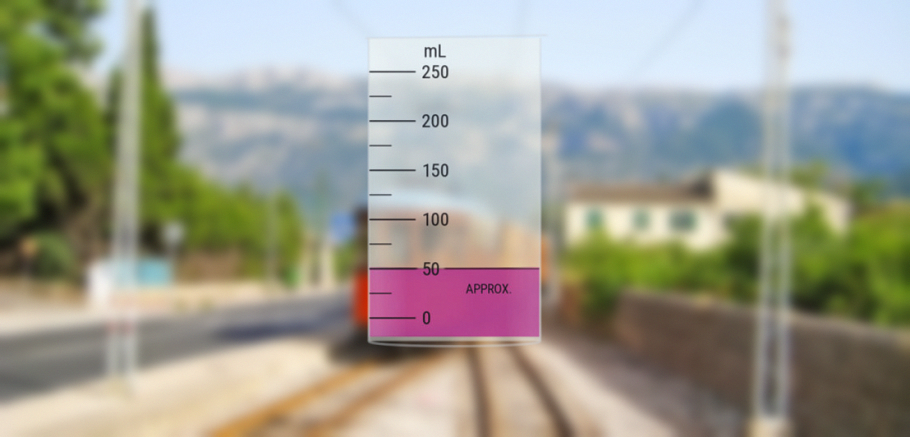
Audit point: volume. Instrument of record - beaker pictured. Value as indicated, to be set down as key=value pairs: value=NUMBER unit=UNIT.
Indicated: value=50 unit=mL
